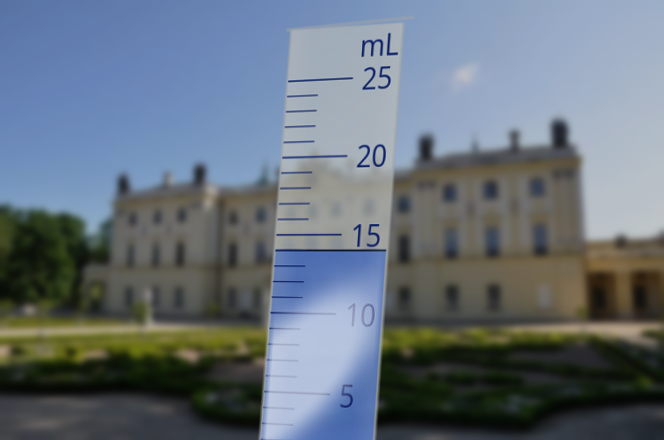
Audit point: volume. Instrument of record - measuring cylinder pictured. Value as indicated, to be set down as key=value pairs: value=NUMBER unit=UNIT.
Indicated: value=14 unit=mL
